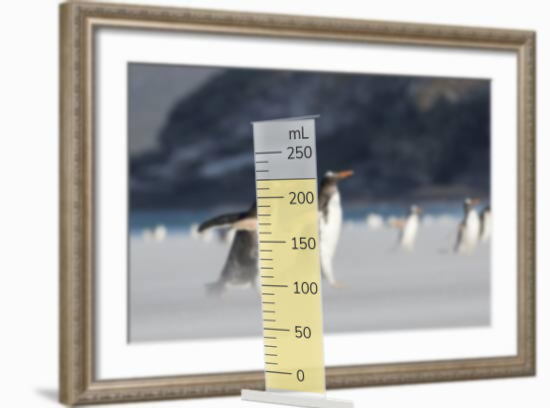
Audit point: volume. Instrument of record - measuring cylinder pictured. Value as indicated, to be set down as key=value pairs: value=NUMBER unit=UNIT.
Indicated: value=220 unit=mL
